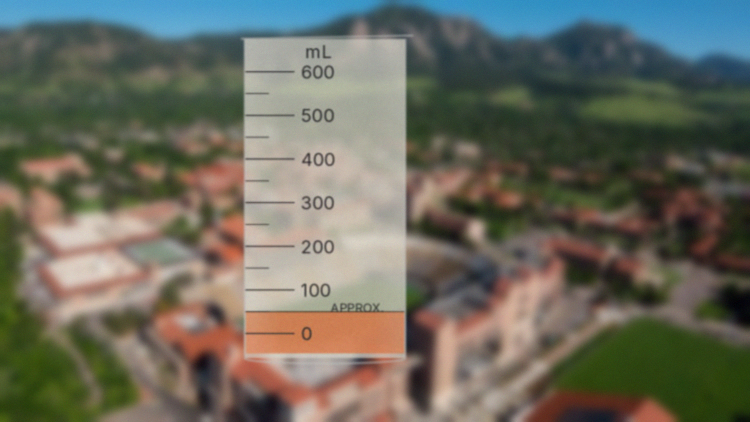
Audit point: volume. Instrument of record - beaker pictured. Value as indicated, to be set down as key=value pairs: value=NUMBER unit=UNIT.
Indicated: value=50 unit=mL
